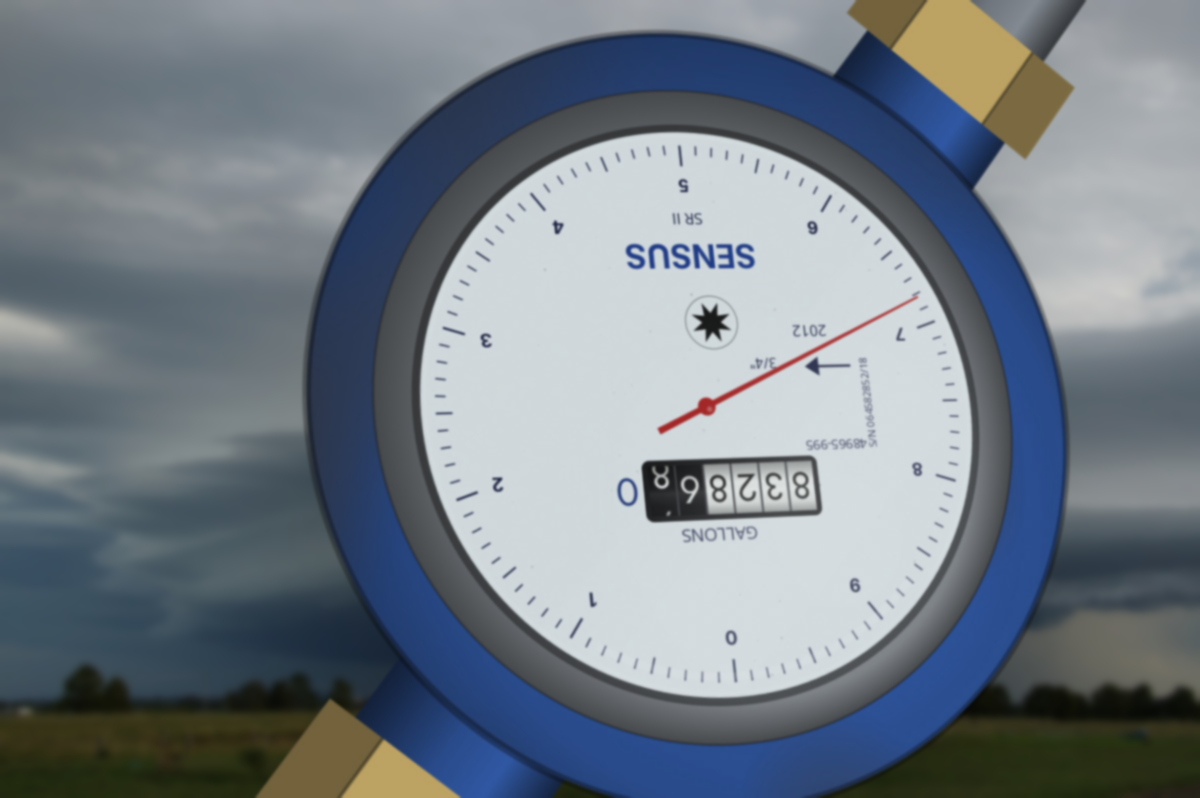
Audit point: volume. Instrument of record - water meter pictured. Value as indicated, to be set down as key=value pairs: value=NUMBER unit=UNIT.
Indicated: value=8328676.8 unit=gal
